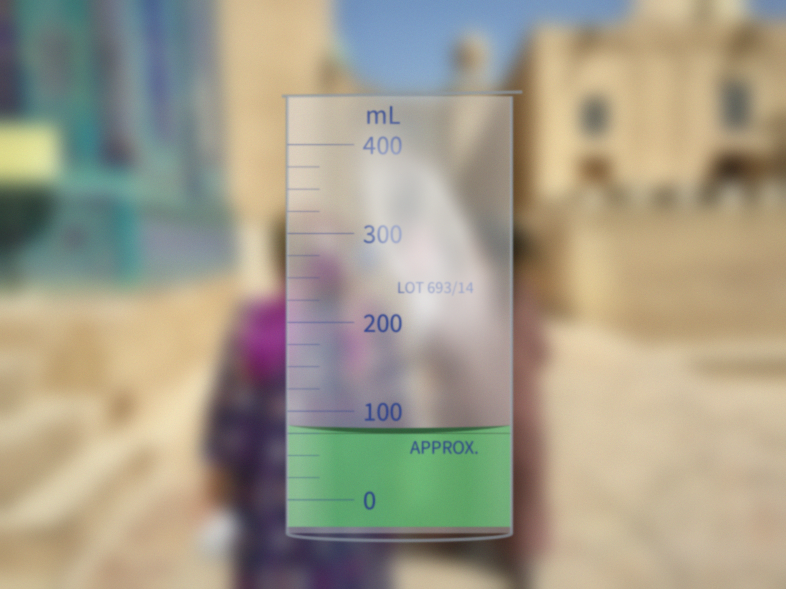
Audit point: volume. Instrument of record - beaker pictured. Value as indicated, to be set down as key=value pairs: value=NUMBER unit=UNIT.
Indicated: value=75 unit=mL
